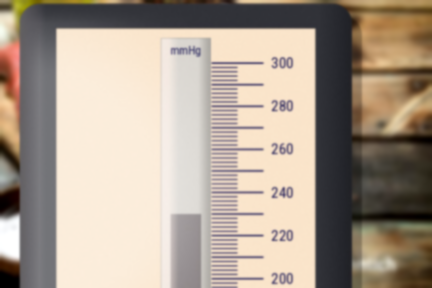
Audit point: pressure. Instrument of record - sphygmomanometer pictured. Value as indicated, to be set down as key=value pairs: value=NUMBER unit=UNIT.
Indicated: value=230 unit=mmHg
